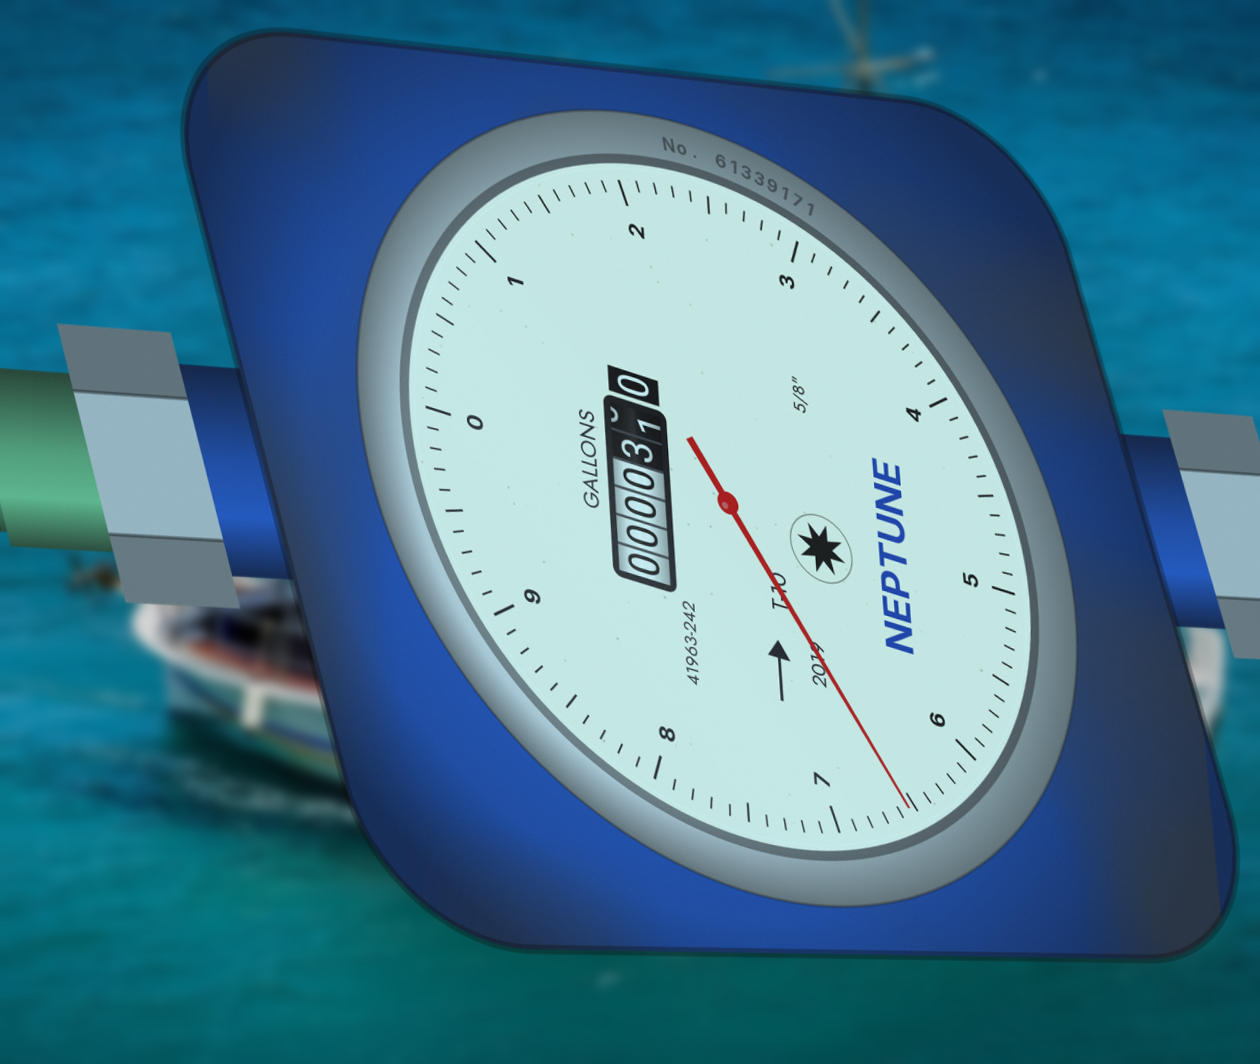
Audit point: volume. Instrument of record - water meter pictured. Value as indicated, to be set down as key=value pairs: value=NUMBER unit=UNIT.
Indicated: value=306.5 unit=gal
